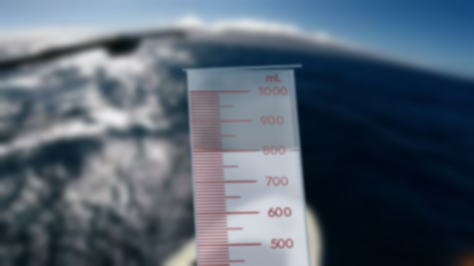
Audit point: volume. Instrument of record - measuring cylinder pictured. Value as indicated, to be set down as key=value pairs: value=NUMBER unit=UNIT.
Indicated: value=800 unit=mL
